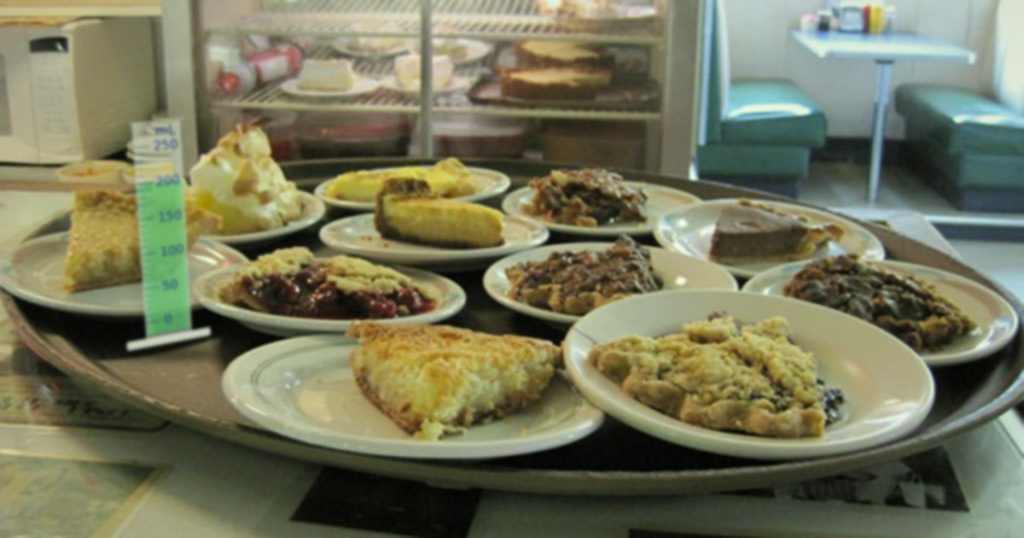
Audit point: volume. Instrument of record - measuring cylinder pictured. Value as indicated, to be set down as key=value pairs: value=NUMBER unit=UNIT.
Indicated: value=200 unit=mL
